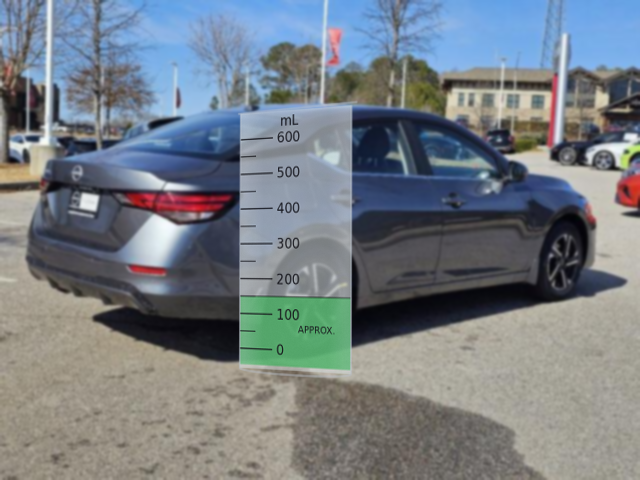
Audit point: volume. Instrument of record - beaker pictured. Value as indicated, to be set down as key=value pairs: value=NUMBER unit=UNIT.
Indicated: value=150 unit=mL
